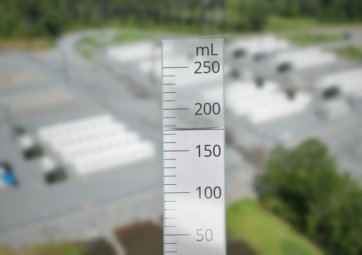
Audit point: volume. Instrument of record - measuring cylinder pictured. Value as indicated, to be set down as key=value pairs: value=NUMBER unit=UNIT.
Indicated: value=175 unit=mL
